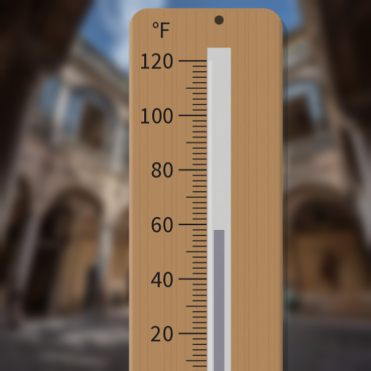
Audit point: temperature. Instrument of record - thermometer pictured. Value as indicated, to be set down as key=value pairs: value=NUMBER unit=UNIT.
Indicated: value=58 unit=°F
